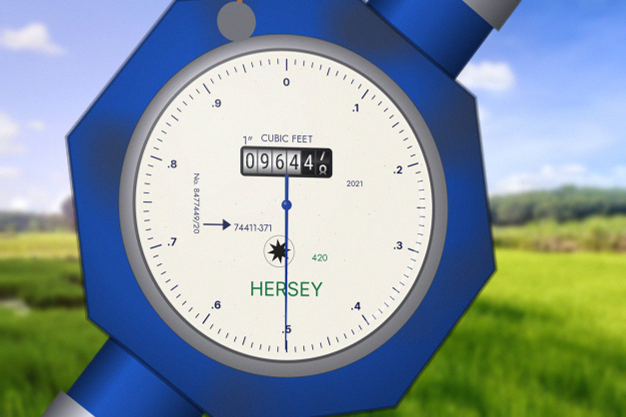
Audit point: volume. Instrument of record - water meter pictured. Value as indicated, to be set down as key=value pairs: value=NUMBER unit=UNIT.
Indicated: value=96447.50 unit=ft³
